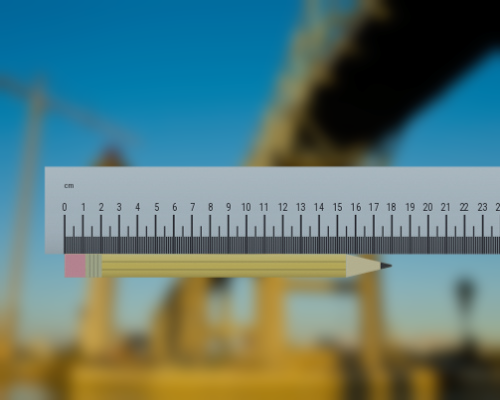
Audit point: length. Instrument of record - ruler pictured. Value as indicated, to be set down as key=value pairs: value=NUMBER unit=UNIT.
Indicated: value=18 unit=cm
